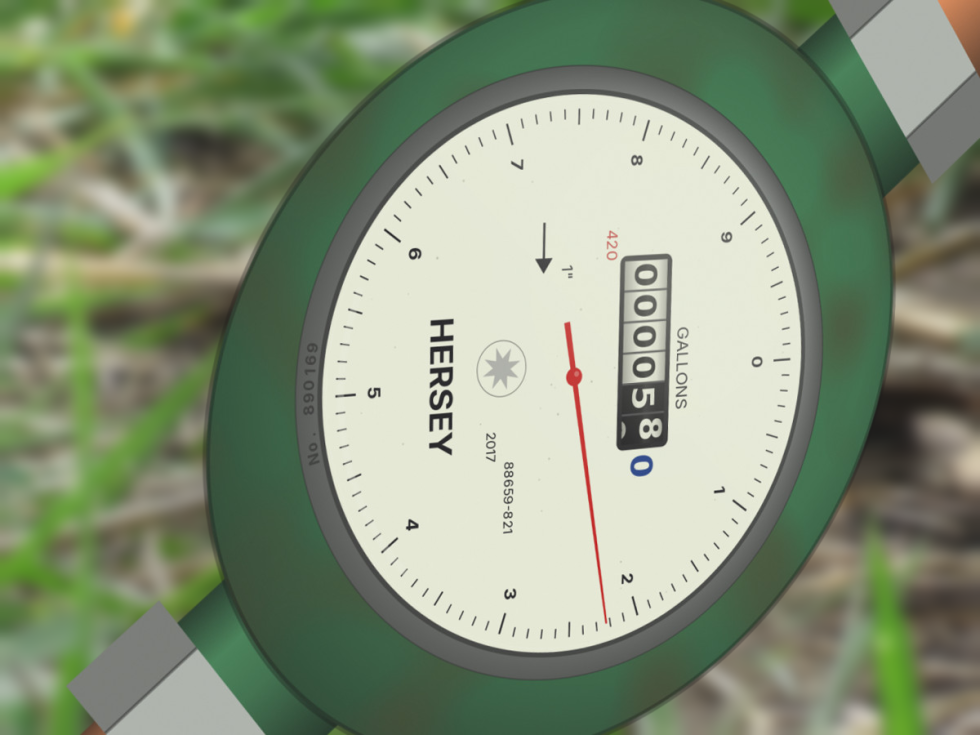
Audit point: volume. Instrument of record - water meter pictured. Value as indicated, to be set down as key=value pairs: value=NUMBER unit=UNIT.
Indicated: value=582.2 unit=gal
